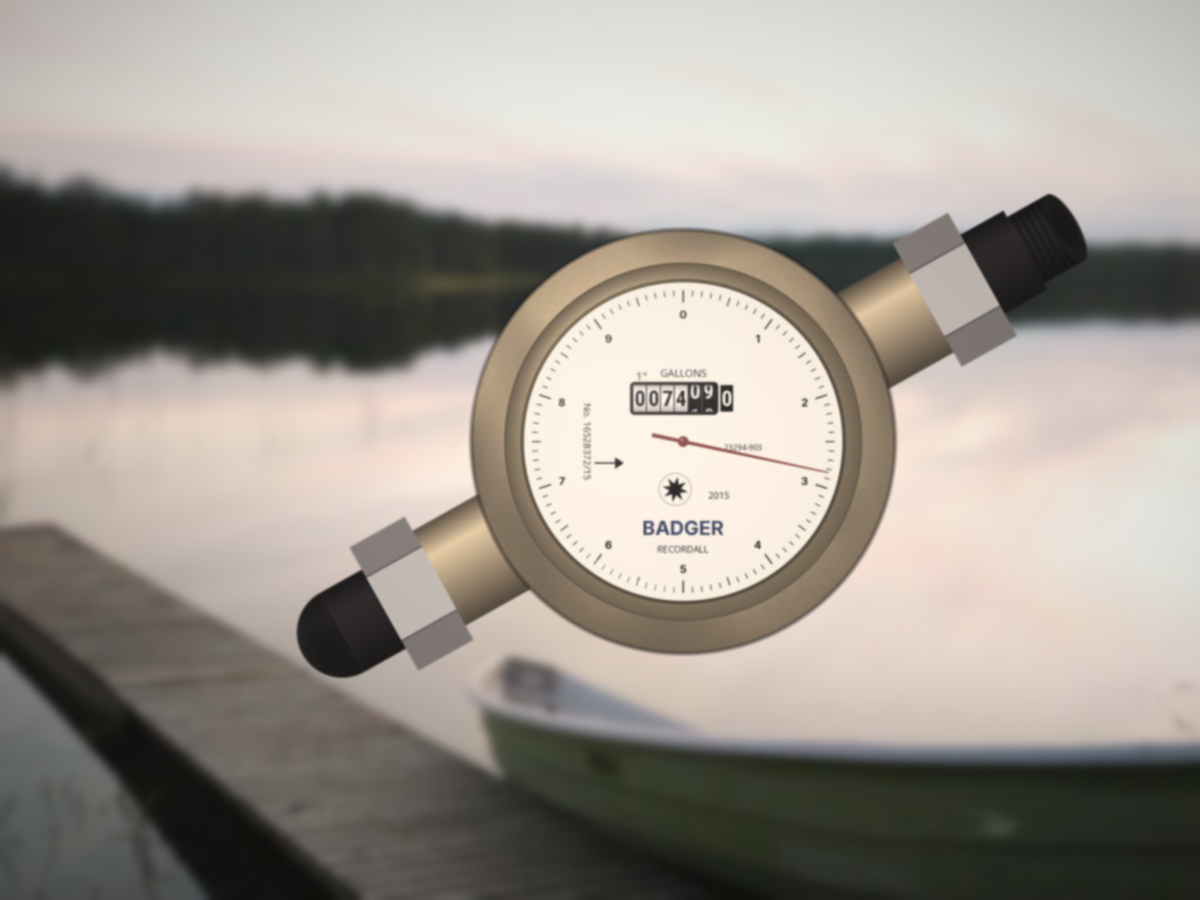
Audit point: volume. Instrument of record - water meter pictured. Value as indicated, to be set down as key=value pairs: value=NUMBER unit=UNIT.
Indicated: value=74092.8 unit=gal
